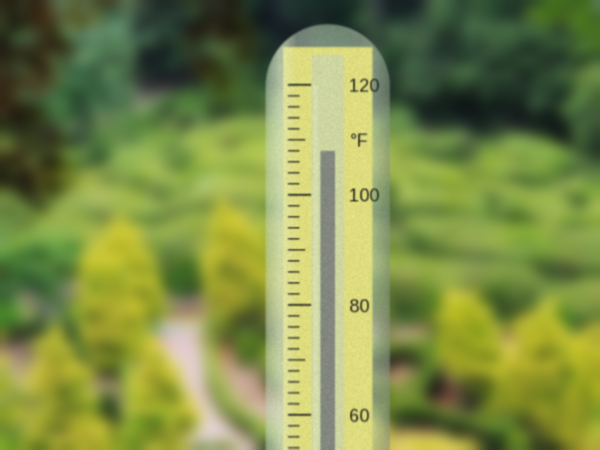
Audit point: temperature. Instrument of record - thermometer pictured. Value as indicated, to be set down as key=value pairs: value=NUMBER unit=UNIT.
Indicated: value=108 unit=°F
